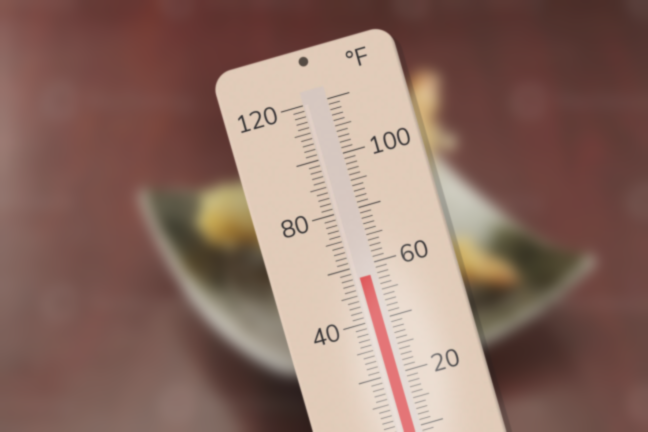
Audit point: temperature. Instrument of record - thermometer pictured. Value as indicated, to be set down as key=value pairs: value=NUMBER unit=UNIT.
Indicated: value=56 unit=°F
